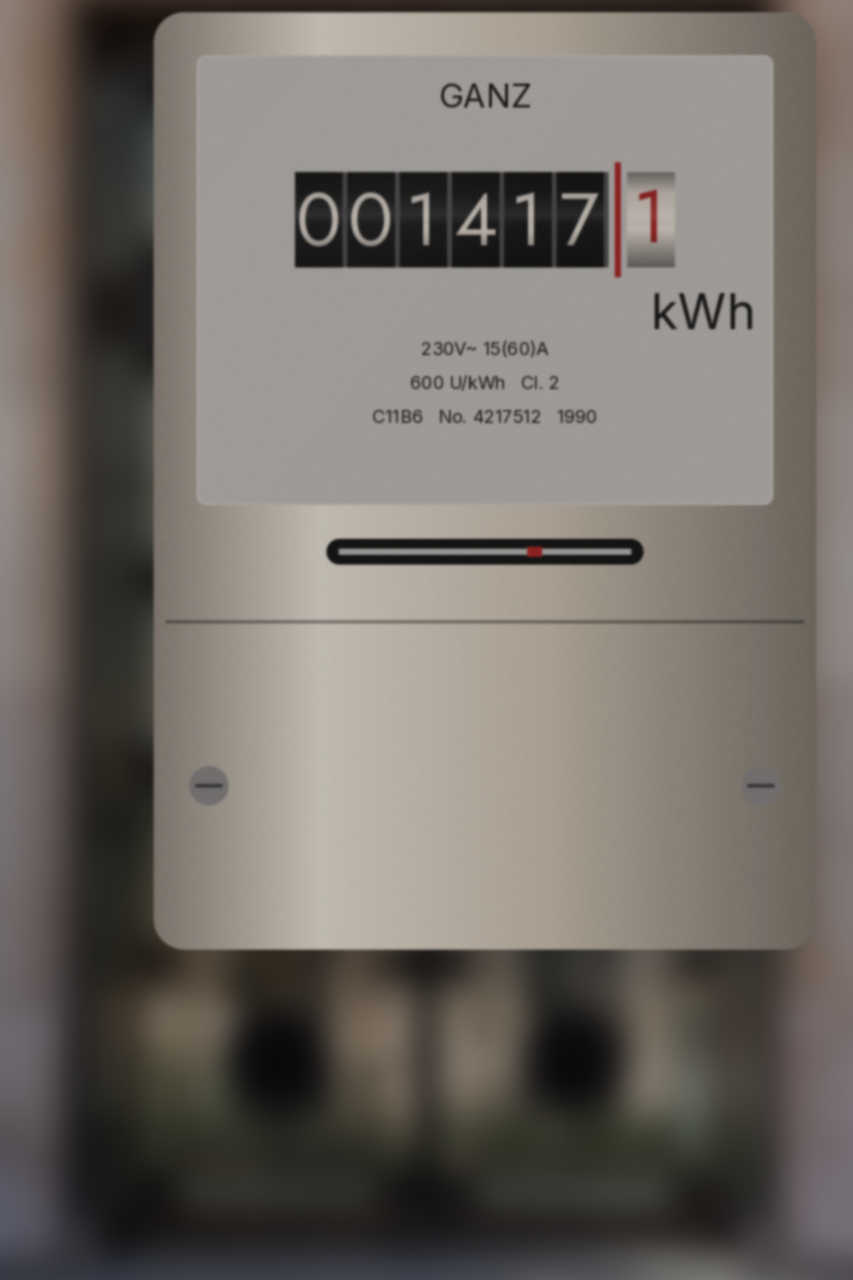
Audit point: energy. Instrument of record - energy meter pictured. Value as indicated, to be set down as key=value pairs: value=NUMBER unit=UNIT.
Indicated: value=1417.1 unit=kWh
